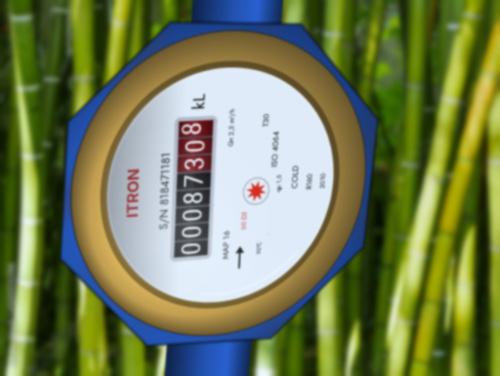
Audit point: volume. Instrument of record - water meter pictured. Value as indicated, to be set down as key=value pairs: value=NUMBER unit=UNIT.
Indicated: value=87.308 unit=kL
